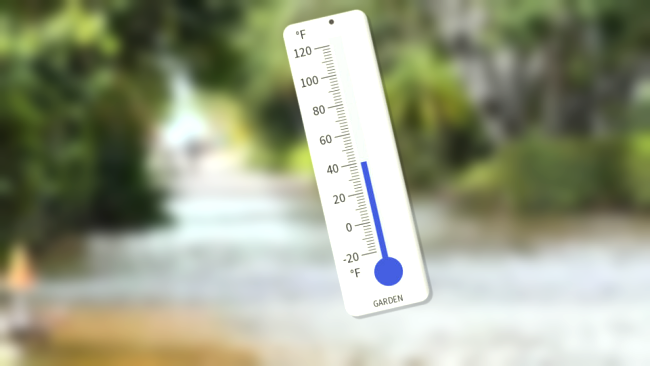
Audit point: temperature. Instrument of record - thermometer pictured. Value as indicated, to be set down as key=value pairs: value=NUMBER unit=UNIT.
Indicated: value=40 unit=°F
